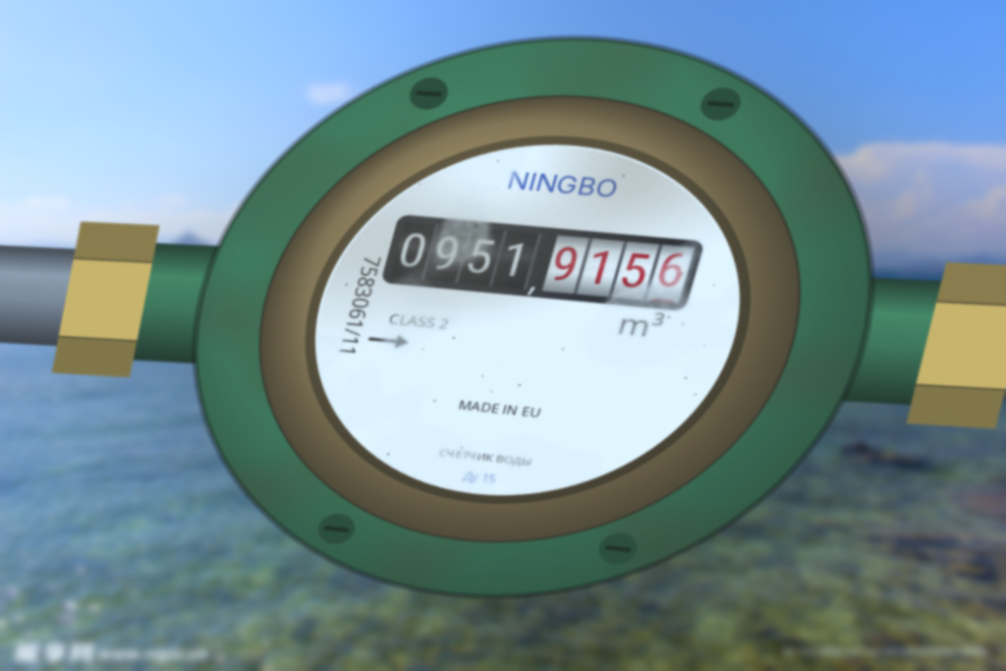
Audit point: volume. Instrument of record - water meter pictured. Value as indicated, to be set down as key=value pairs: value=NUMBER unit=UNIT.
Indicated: value=951.9156 unit=m³
